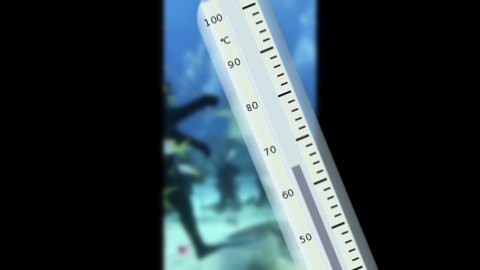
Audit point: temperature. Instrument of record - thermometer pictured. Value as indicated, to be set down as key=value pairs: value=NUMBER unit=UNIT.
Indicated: value=65 unit=°C
